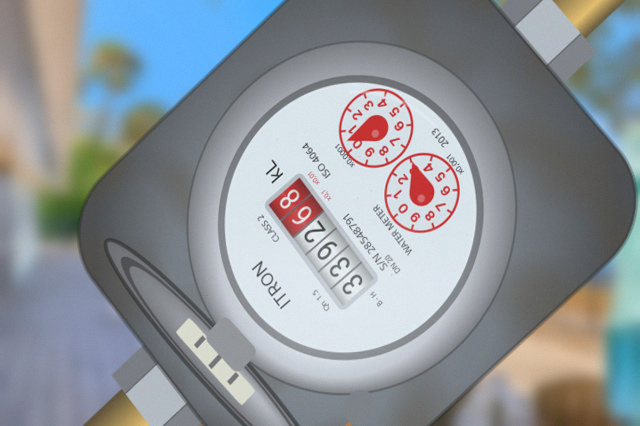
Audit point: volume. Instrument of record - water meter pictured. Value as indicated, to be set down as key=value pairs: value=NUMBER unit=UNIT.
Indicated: value=3392.6830 unit=kL
